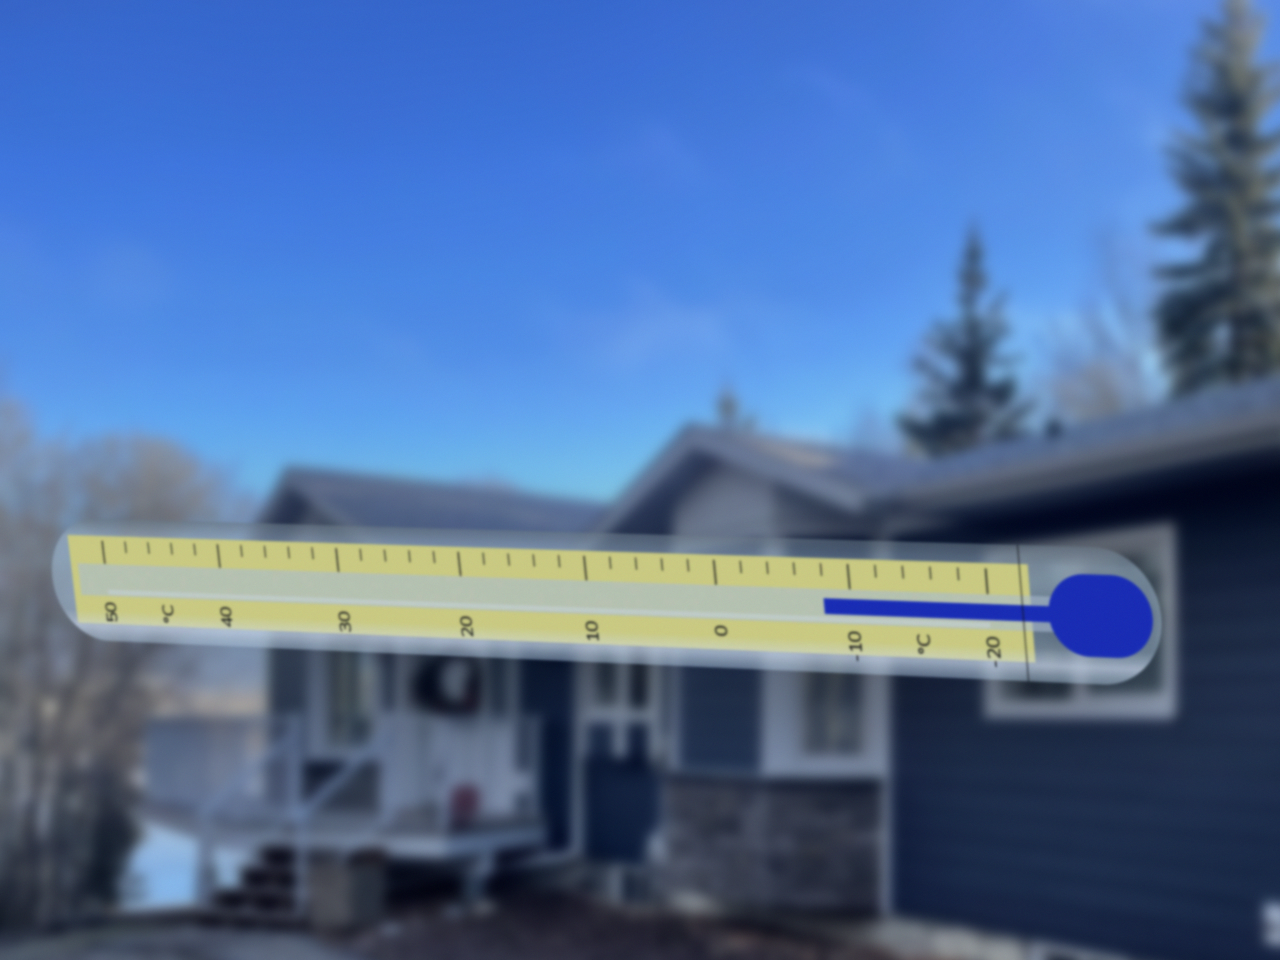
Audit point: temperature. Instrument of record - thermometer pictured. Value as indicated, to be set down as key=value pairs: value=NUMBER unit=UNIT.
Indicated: value=-8 unit=°C
